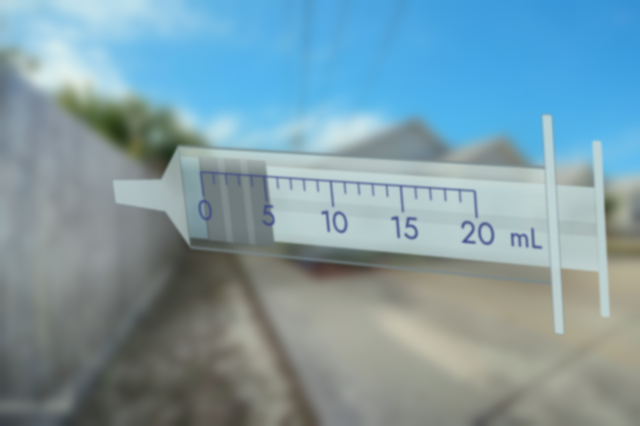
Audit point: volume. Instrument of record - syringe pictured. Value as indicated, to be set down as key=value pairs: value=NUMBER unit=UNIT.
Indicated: value=0 unit=mL
